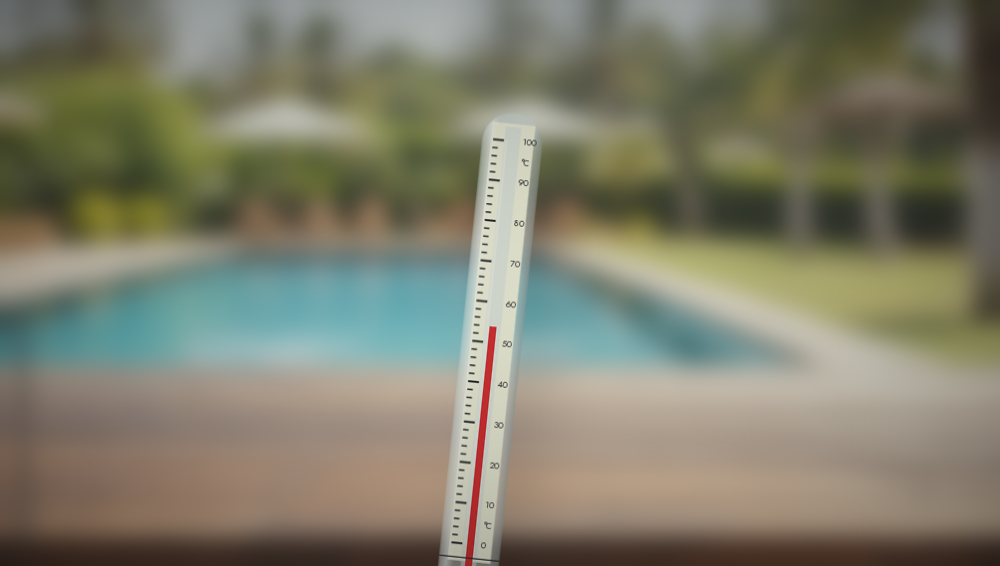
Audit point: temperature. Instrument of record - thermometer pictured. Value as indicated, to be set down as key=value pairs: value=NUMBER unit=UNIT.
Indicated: value=54 unit=°C
